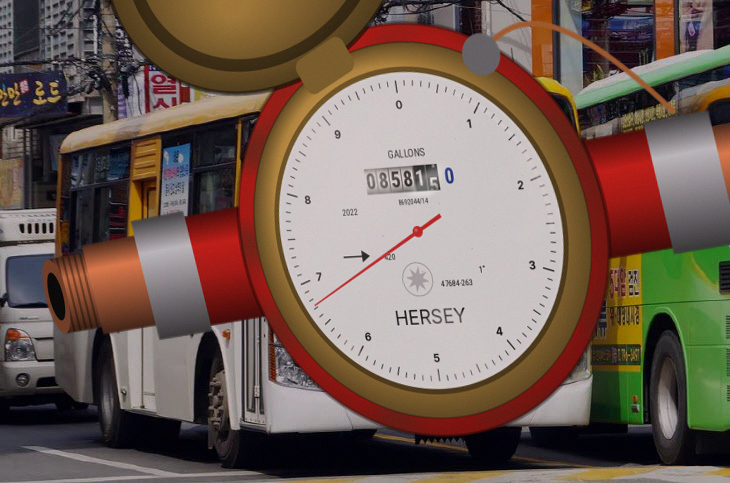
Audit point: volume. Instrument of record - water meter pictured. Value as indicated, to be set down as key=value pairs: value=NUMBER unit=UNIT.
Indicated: value=858146.7 unit=gal
